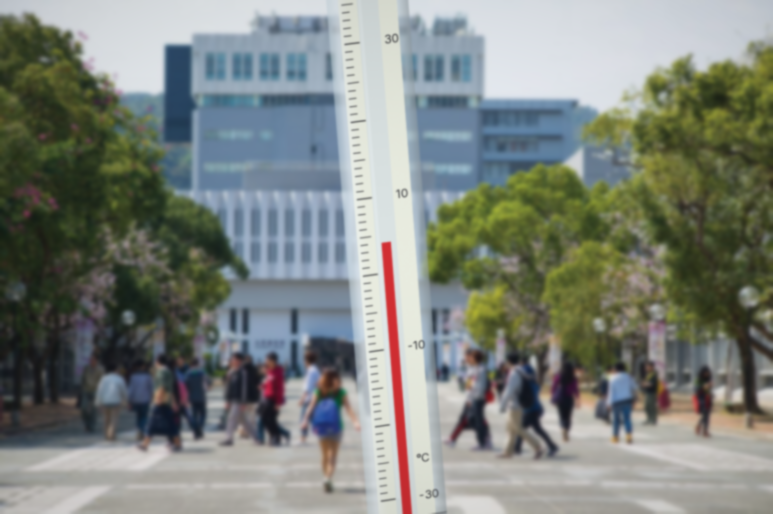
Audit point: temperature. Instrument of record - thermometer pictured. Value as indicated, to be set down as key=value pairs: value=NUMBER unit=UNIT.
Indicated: value=4 unit=°C
